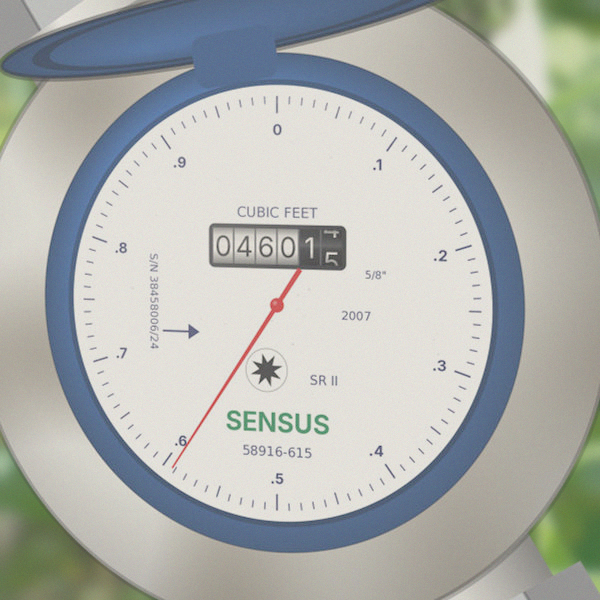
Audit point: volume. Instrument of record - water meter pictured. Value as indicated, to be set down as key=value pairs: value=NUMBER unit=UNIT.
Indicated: value=46014.59 unit=ft³
